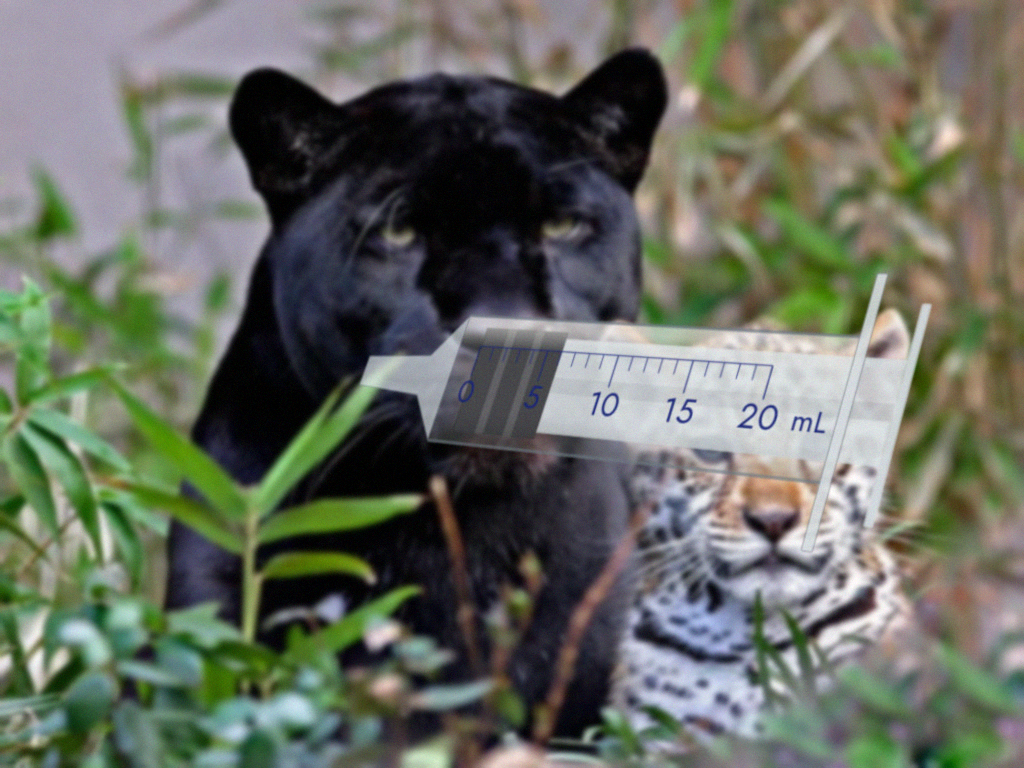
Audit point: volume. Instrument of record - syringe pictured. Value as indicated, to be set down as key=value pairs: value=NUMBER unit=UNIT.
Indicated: value=0 unit=mL
